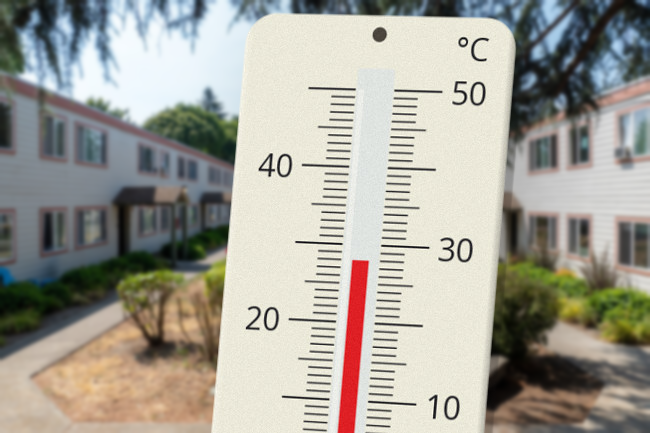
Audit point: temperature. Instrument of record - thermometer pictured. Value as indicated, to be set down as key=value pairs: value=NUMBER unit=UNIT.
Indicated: value=28 unit=°C
